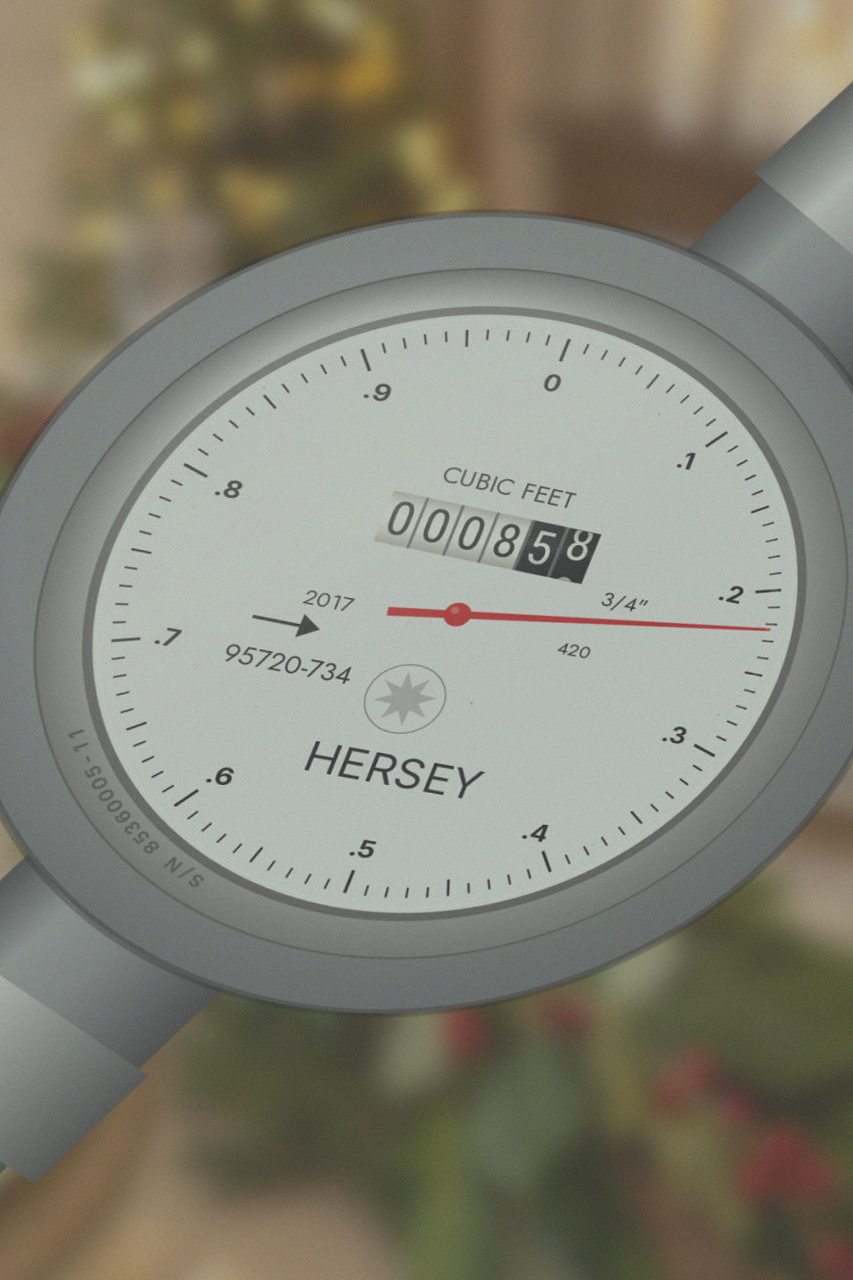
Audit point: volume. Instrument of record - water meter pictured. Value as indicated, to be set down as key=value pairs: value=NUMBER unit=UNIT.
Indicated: value=858.22 unit=ft³
